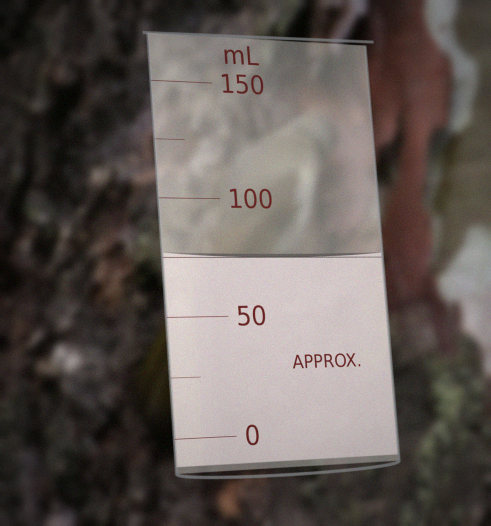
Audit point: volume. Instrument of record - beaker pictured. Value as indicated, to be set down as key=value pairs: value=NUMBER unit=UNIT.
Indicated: value=75 unit=mL
